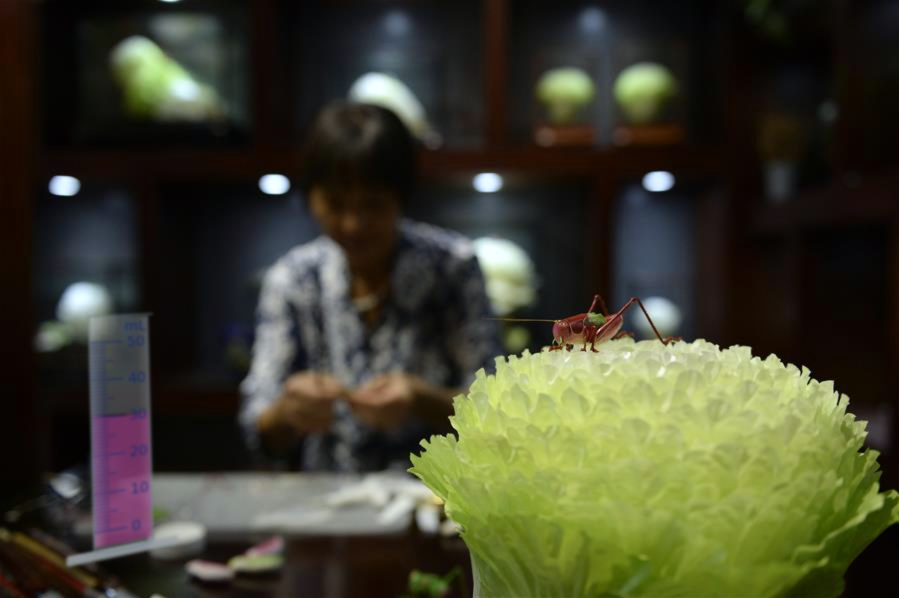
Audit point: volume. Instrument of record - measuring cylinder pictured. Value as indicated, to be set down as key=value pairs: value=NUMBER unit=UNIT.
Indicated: value=30 unit=mL
